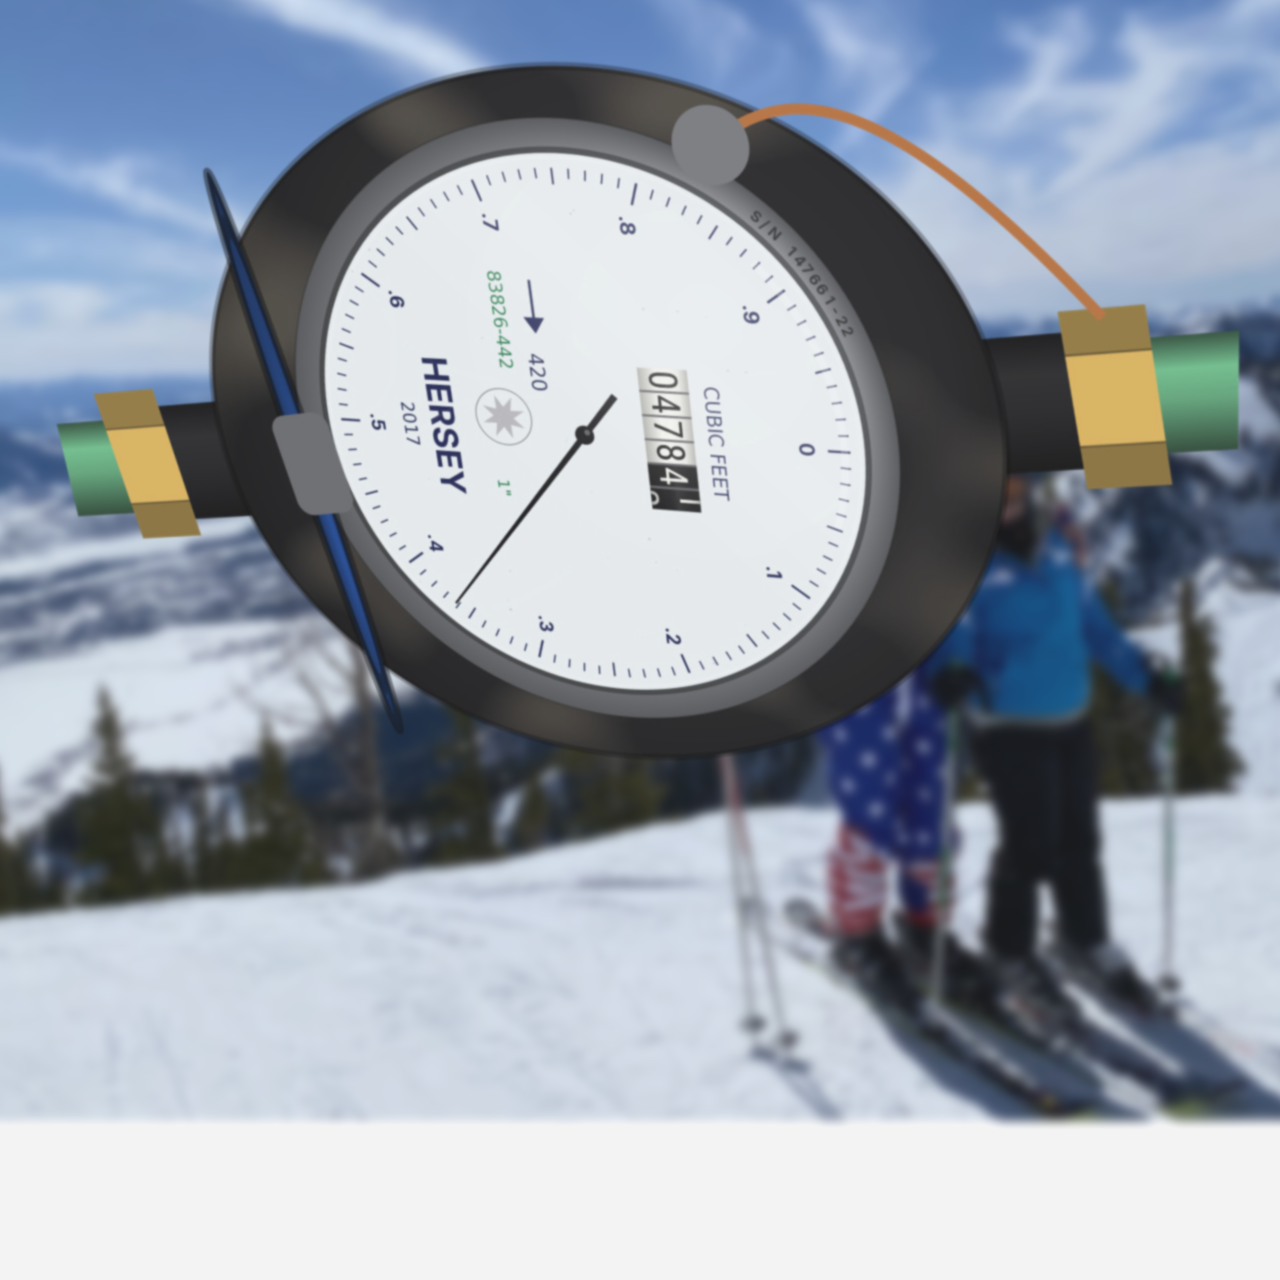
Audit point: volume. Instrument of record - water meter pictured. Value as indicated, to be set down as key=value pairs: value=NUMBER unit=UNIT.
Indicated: value=47841.36 unit=ft³
